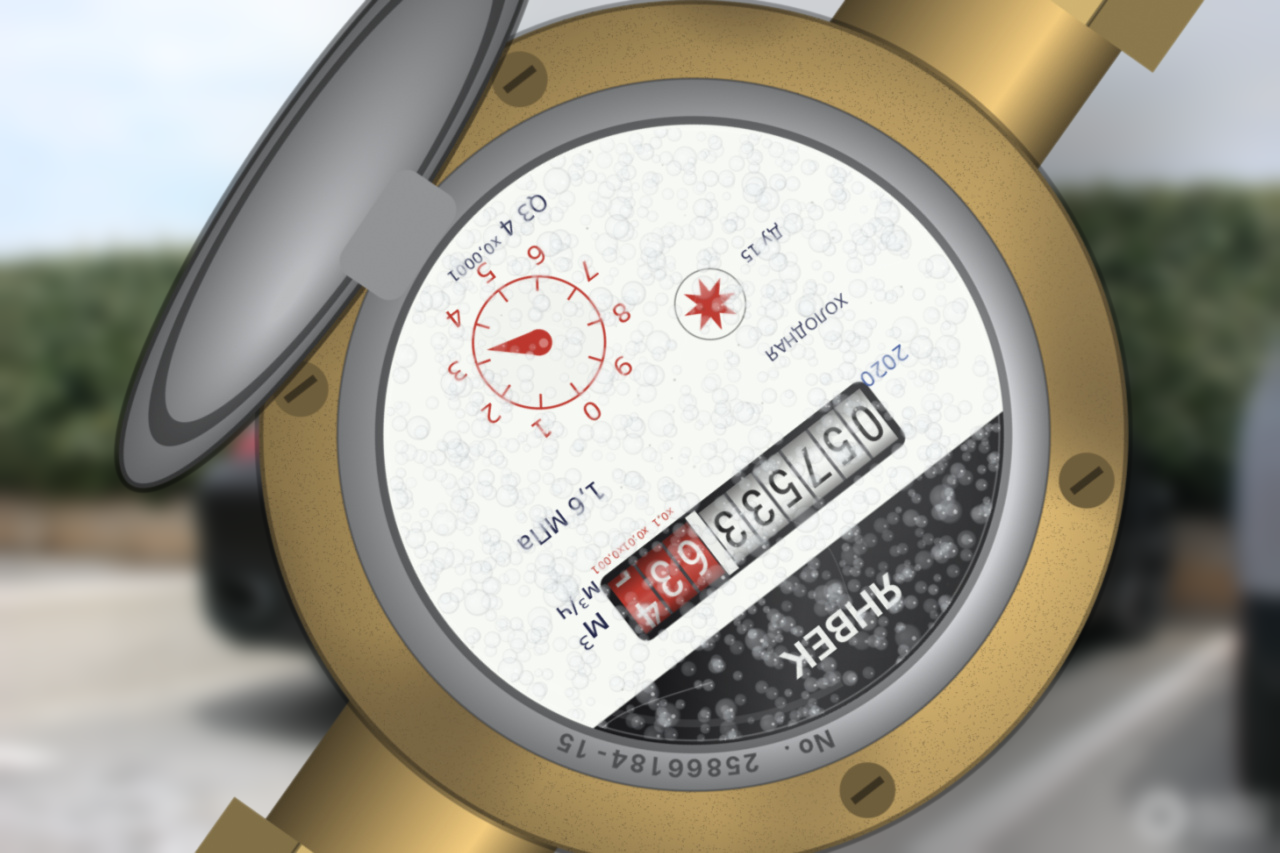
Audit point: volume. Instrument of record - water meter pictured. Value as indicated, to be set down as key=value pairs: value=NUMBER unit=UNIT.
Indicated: value=57533.6343 unit=m³
